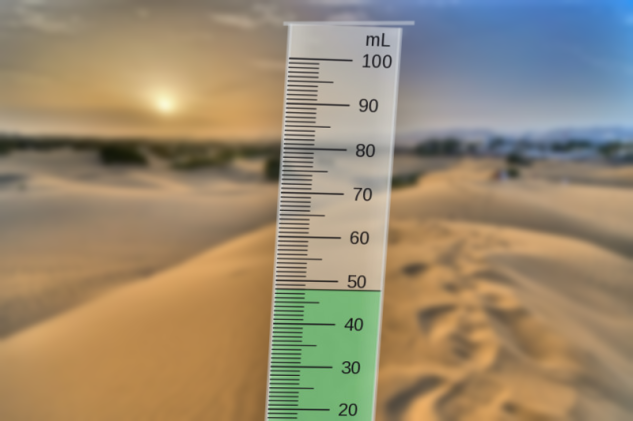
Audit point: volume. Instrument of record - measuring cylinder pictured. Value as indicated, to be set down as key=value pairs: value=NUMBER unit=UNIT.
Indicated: value=48 unit=mL
